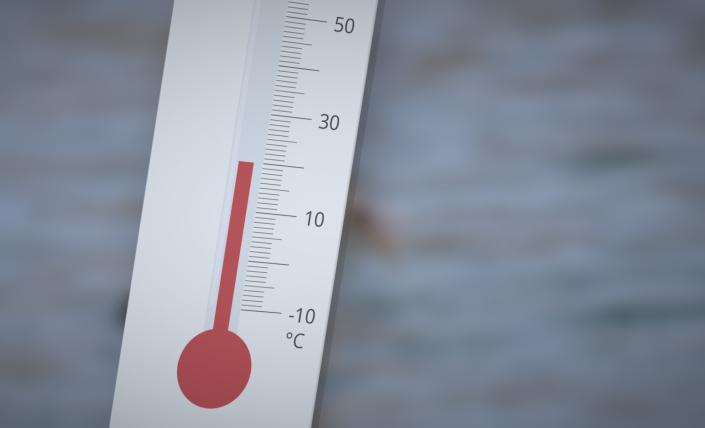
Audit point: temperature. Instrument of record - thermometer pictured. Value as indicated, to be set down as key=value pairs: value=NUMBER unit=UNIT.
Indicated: value=20 unit=°C
